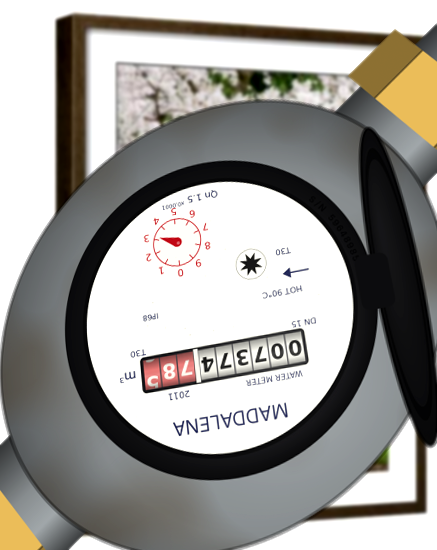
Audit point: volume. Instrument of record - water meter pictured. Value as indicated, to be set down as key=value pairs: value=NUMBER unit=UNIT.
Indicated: value=7374.7853 unit=m³
